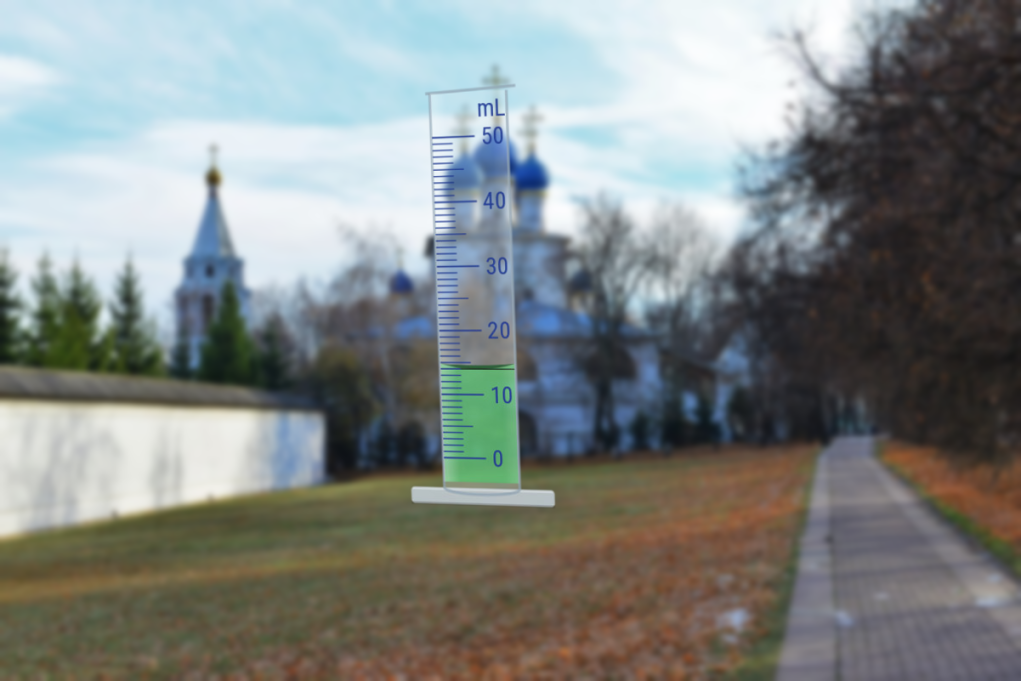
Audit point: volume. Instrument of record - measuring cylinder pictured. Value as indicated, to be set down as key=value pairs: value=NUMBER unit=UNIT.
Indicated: value=14 unit=mL
